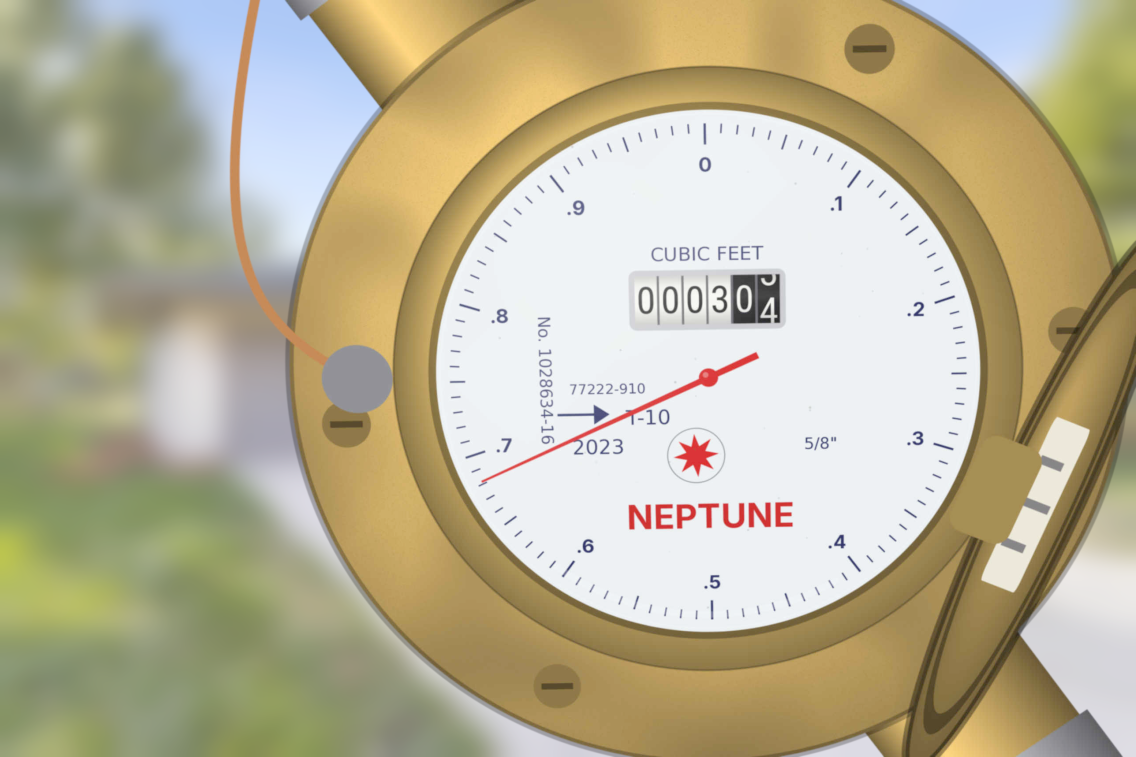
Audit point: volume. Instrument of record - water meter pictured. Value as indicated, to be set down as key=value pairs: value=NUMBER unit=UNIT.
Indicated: value=303.68 unit=ft³
